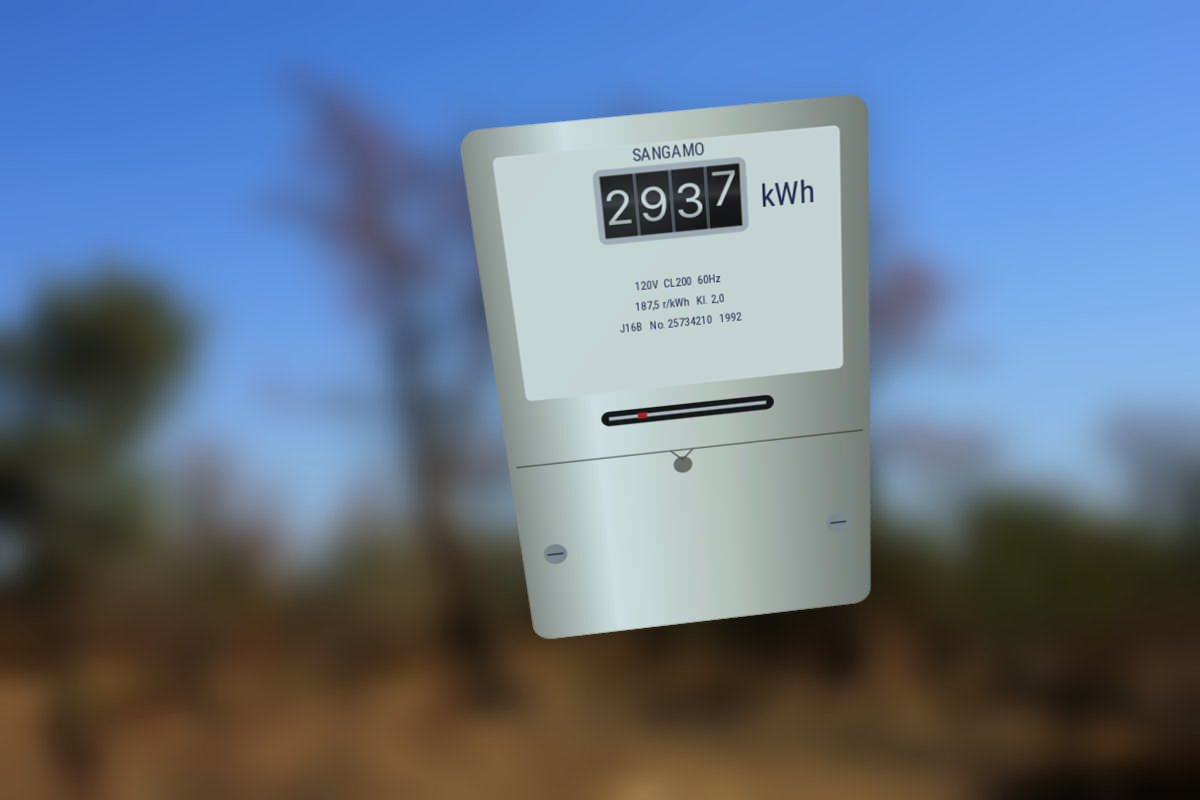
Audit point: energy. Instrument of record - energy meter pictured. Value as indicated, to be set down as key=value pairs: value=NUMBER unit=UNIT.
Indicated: value=2937 unit=kWh
